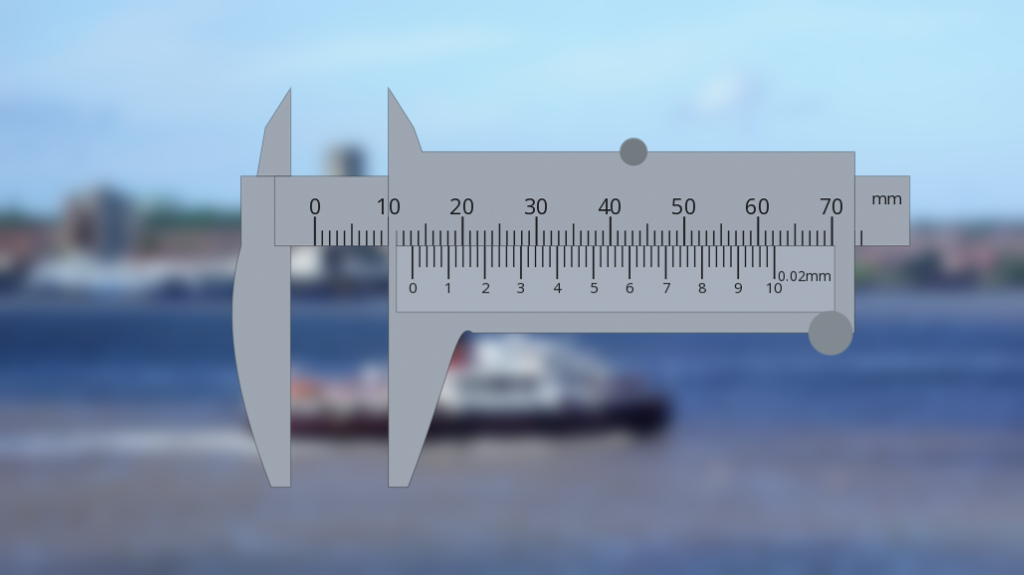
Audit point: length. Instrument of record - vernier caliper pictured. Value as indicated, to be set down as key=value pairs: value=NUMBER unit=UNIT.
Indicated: value=13.2 unit=mm
